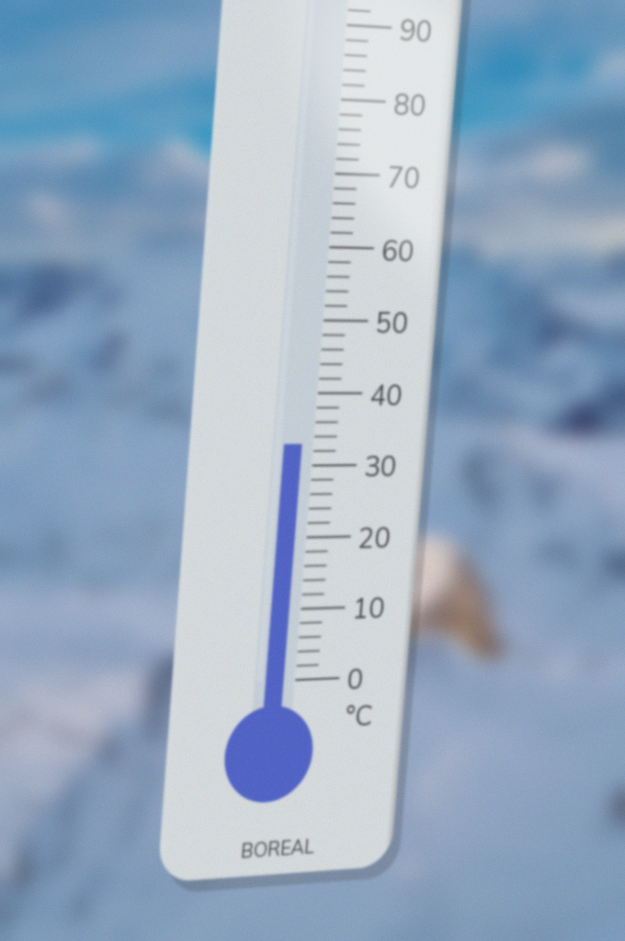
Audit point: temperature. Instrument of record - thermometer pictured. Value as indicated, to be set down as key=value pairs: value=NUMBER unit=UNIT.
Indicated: value=33 unit=°C
